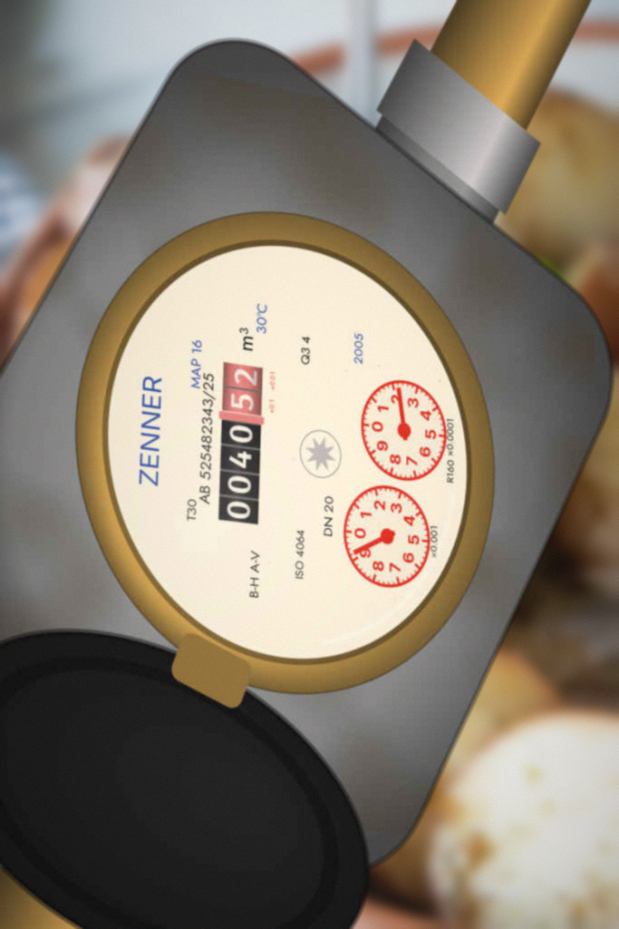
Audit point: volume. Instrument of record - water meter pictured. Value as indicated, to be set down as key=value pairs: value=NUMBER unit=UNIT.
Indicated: value=40.5192 unit=m³
